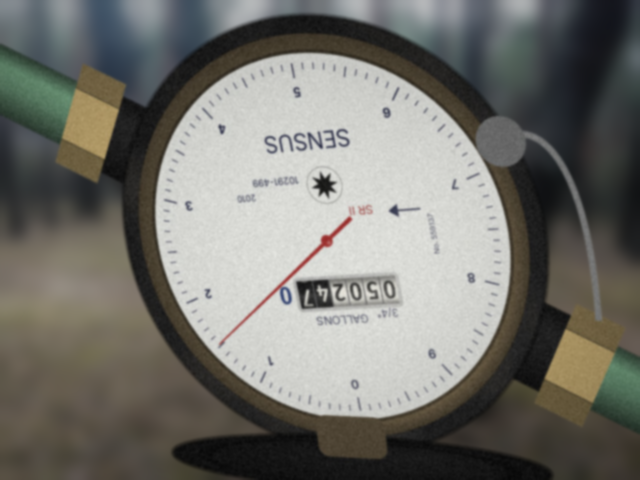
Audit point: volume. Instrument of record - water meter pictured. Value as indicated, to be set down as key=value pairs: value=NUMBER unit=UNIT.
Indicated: value=502471.5 unit=gal
